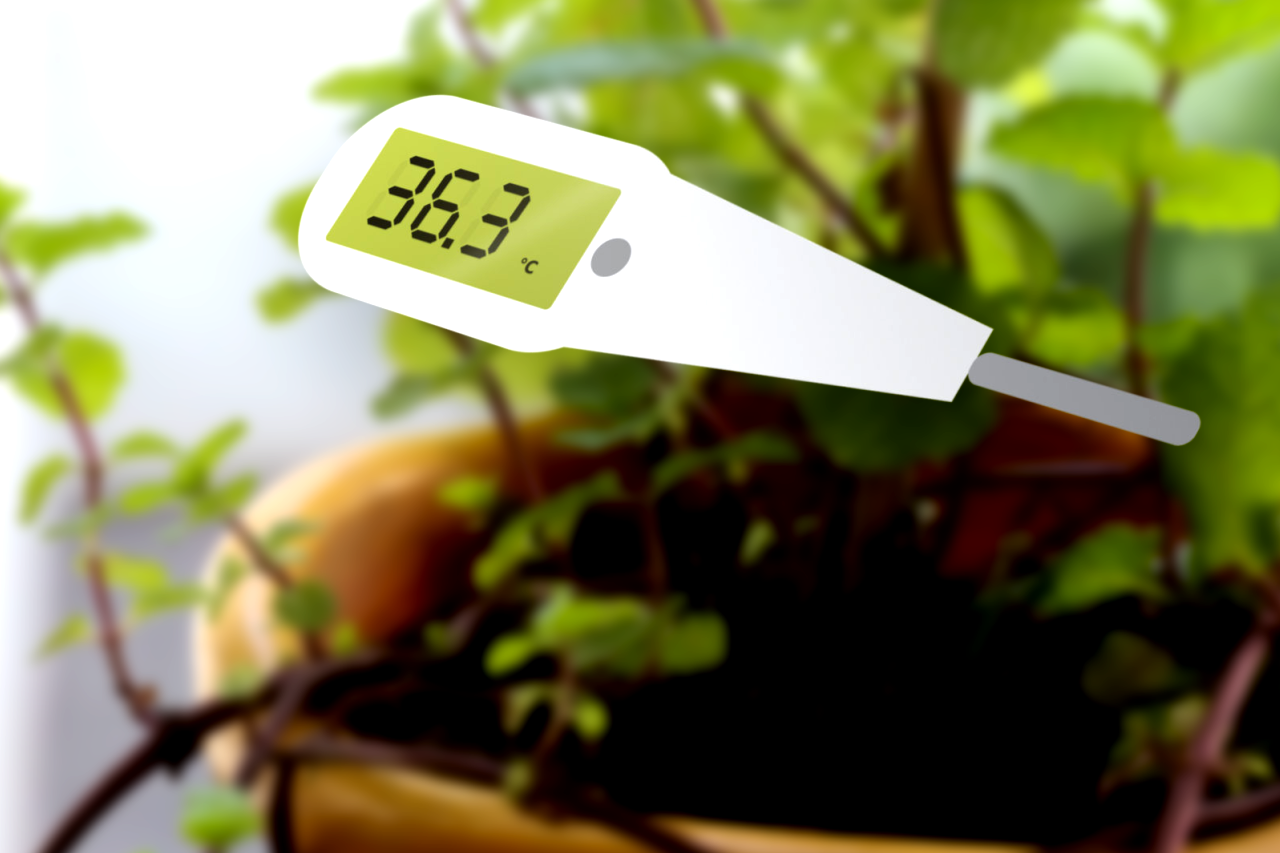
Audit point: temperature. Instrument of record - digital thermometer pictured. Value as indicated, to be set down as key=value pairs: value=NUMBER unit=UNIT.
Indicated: value=36.3 unit=°C
